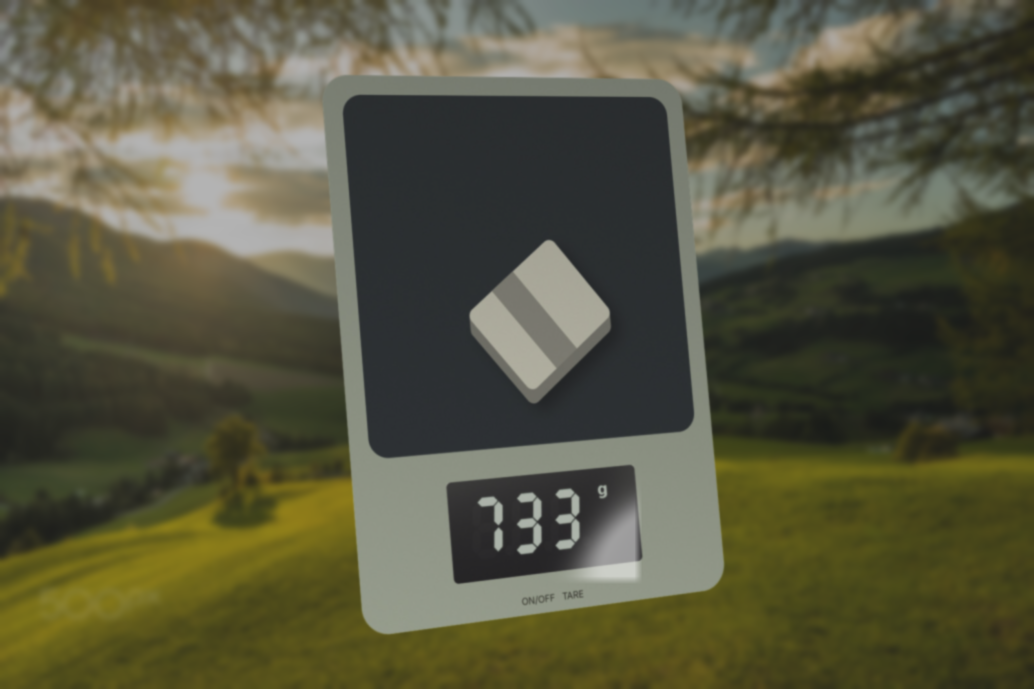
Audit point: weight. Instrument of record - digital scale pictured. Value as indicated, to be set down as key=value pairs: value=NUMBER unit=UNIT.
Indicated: value=733 unit=g
